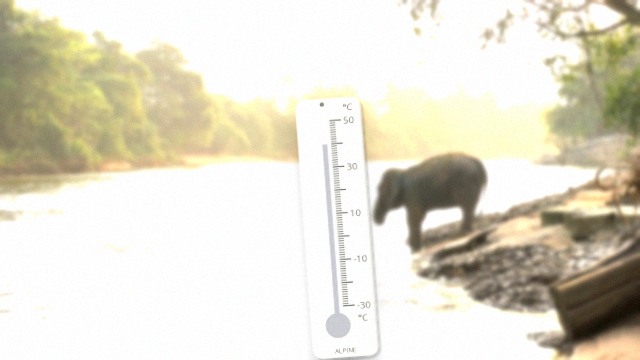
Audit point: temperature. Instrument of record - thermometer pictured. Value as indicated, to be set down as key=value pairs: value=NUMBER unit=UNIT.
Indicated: value=40 unit=°C
